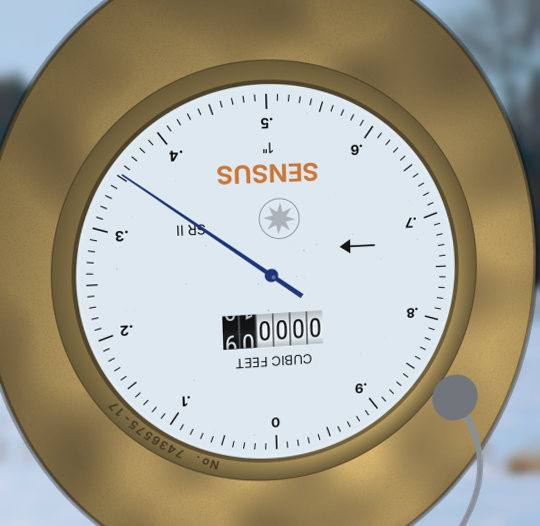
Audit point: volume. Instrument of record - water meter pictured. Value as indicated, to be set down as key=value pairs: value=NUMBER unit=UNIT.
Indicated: value=9.35 unit=ft³
